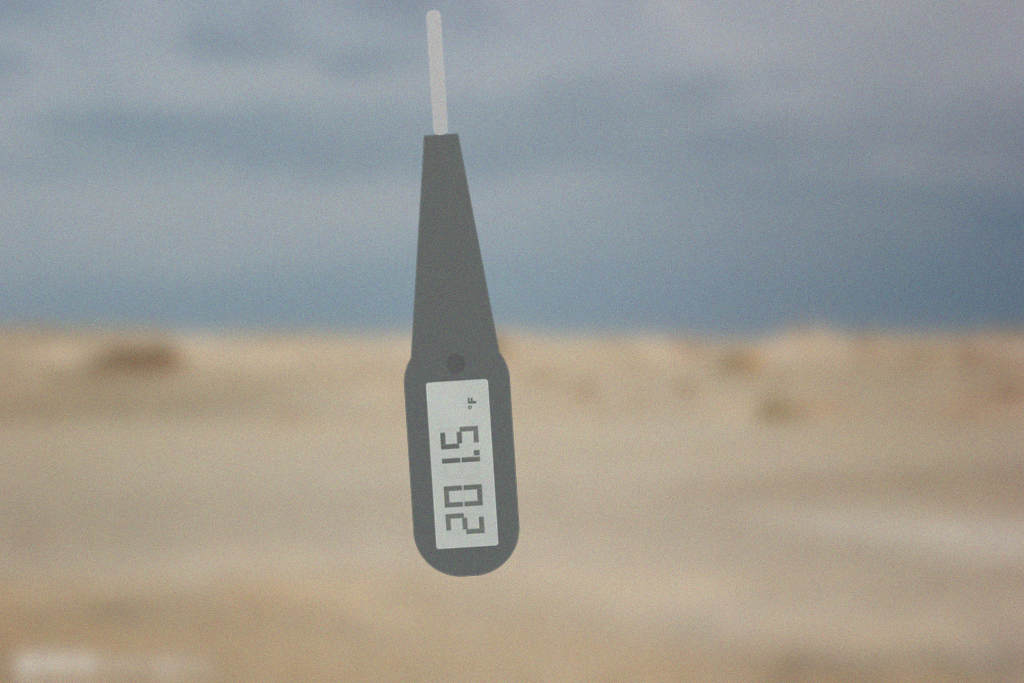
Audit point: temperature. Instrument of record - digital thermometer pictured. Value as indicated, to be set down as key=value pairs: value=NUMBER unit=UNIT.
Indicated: value=201.5 unit=°F
